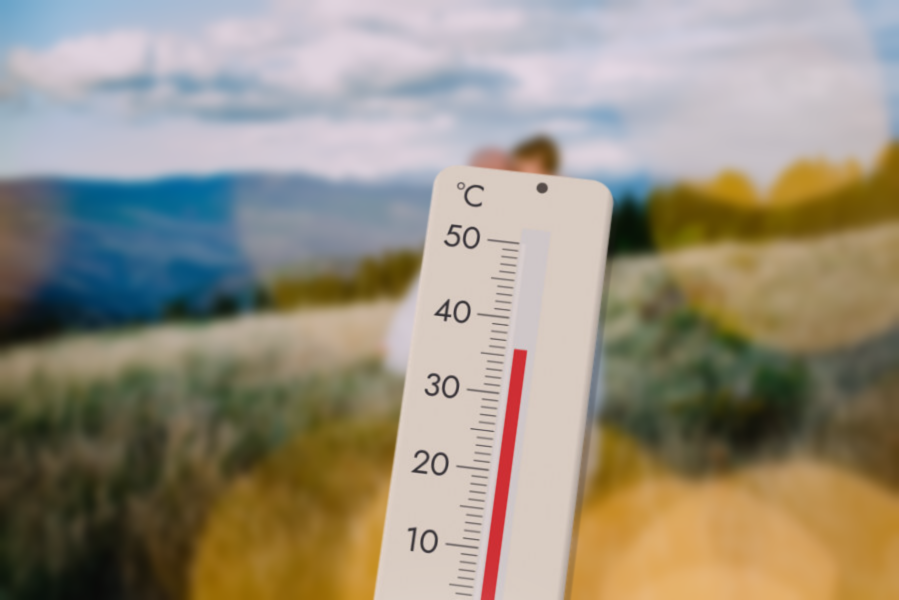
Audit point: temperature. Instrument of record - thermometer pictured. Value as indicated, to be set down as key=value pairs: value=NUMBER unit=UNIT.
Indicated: value=36 unit=°C
